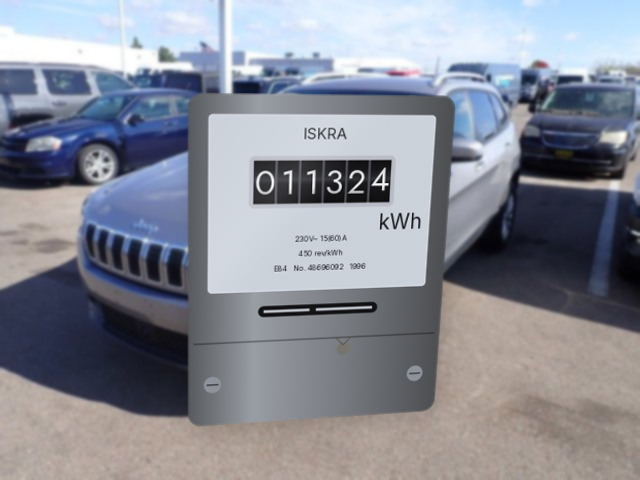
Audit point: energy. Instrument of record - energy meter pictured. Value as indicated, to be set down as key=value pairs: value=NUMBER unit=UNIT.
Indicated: value=11324 unit=kWh
